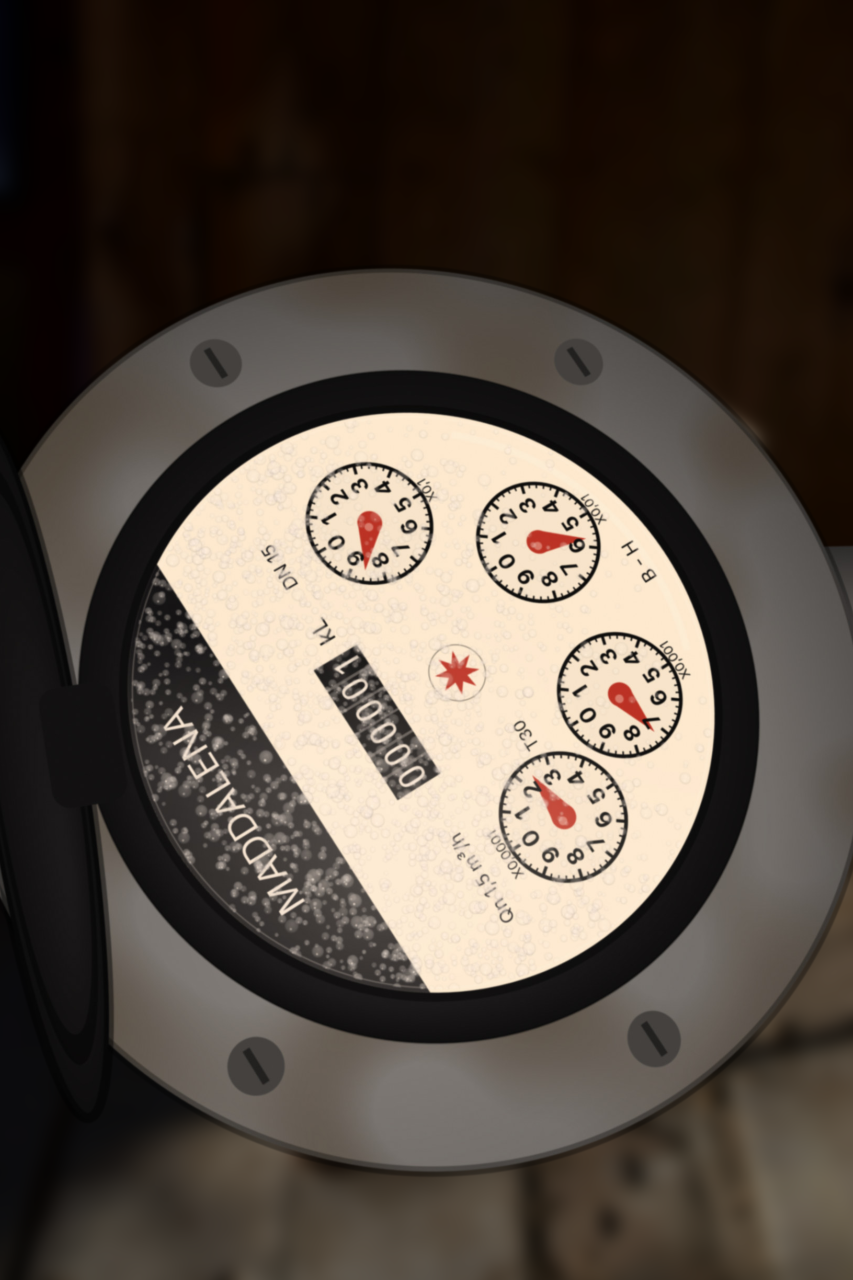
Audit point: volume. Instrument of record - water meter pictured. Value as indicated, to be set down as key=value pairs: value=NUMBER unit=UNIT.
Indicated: value=0.8572 unit=kL
